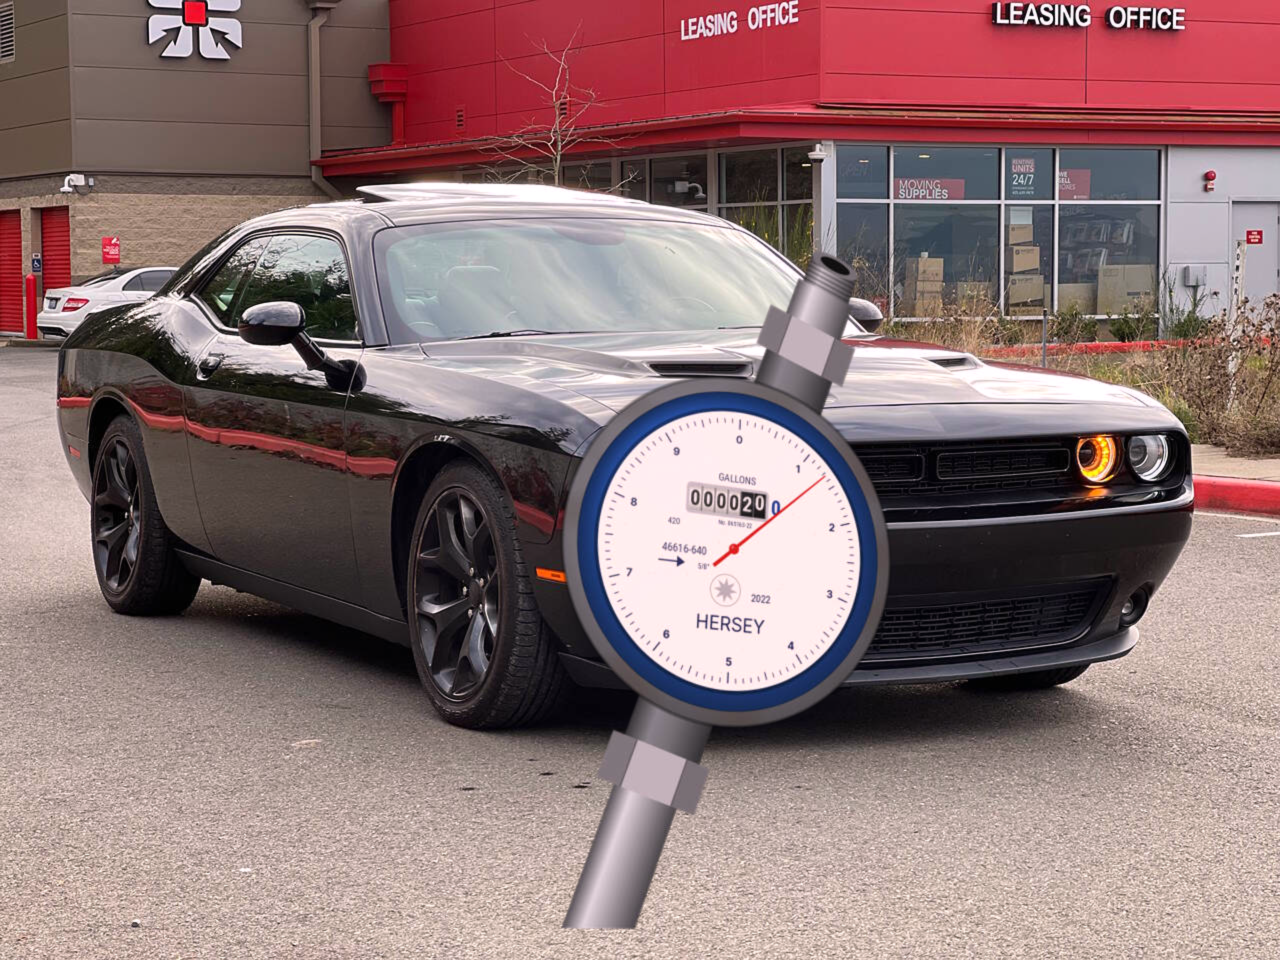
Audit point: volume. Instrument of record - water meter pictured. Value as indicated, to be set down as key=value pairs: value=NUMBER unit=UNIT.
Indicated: value=201.3 unit=gal
